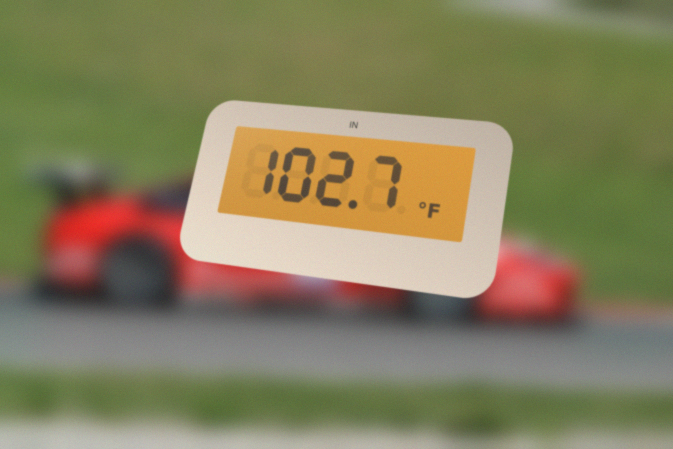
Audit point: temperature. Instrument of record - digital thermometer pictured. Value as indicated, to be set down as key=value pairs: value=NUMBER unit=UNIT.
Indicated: value=102.7 unit=°F
